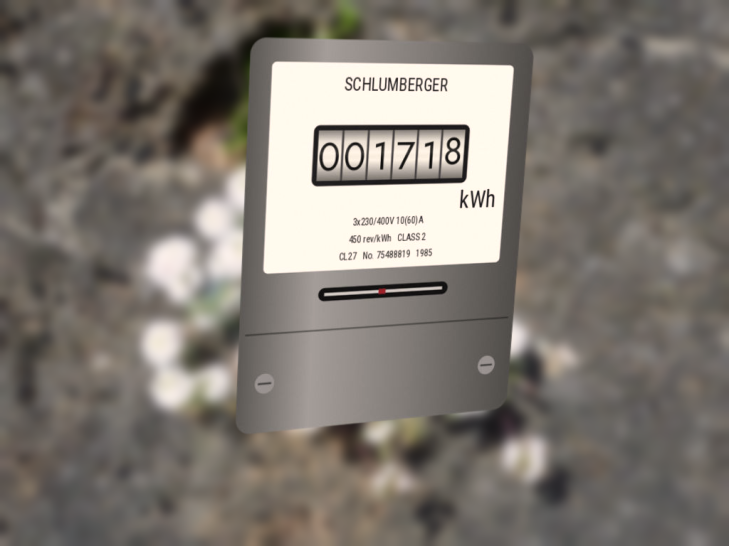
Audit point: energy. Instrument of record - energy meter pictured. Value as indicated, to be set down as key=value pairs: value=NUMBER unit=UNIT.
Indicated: value=1718 unit=kWh
